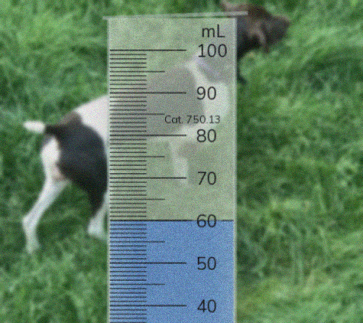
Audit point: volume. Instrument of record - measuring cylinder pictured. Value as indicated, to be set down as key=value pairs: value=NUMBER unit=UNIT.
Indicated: value=60 unit=mL
